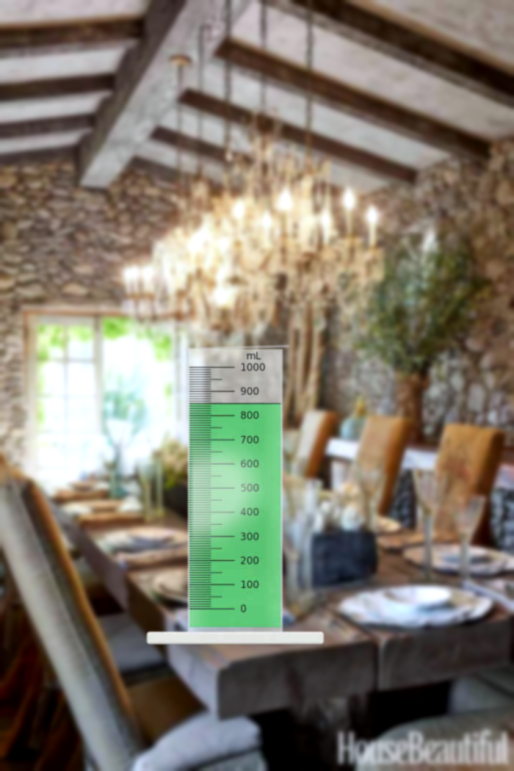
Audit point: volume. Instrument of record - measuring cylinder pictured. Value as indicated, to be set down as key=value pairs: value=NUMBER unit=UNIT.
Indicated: value=850 unit=mL
